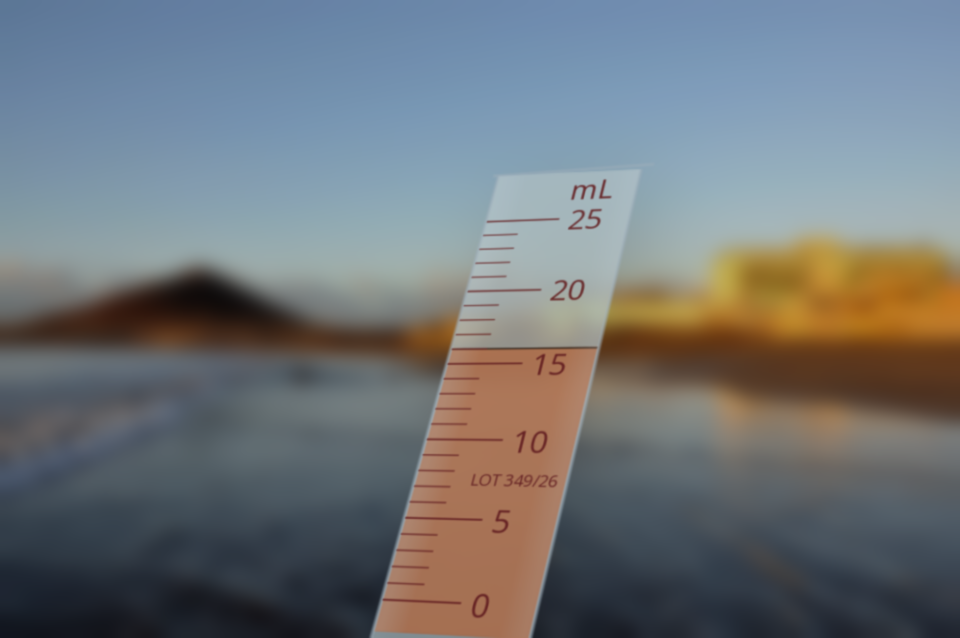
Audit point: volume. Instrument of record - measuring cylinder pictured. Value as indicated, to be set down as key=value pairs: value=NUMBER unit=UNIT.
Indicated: value=16 unit=mL
